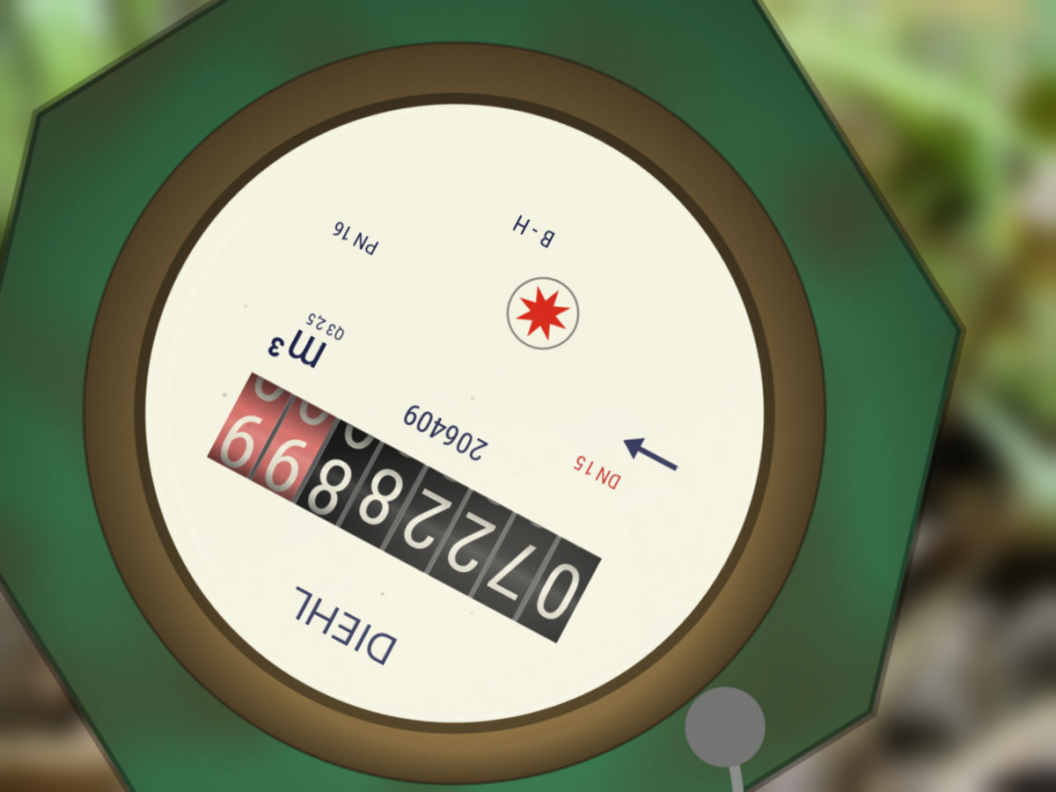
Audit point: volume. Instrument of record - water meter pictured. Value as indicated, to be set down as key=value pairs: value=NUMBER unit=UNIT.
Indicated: value=72288.99 unit=m³
